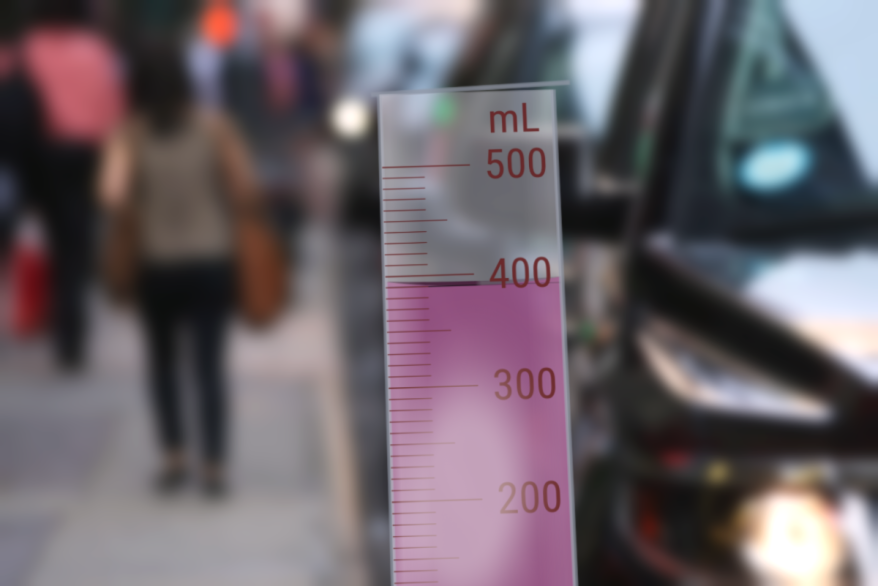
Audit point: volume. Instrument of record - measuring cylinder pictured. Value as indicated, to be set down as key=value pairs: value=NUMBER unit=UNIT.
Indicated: value=390 unit=mL
